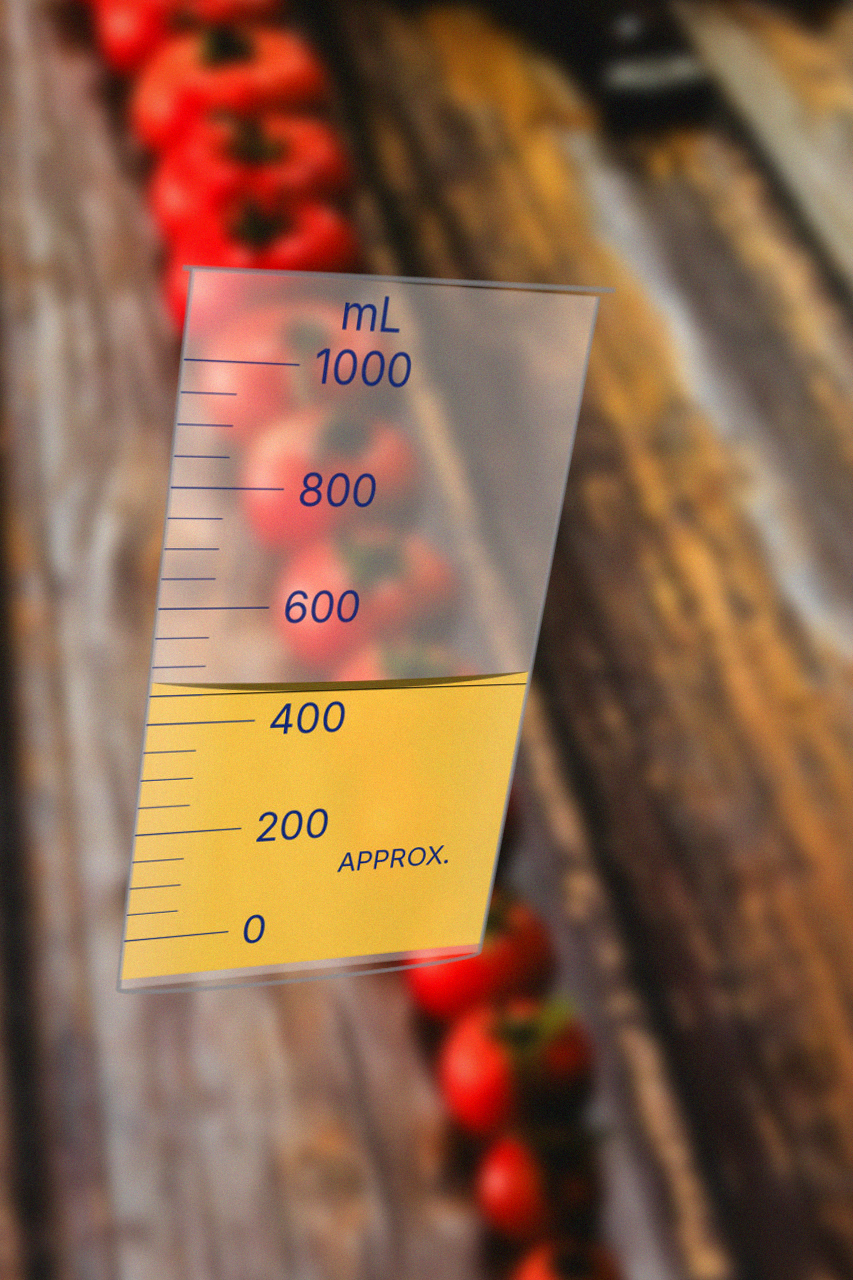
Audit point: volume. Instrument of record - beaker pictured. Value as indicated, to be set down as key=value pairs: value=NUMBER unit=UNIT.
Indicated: value=450 unit=mL
